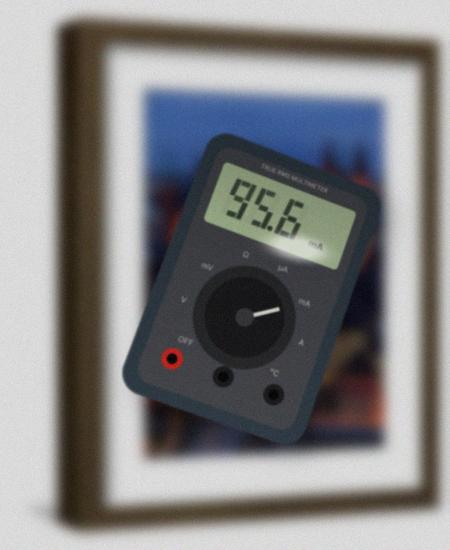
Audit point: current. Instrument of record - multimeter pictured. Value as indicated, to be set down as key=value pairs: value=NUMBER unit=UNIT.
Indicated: value=95.6 unit=mA
